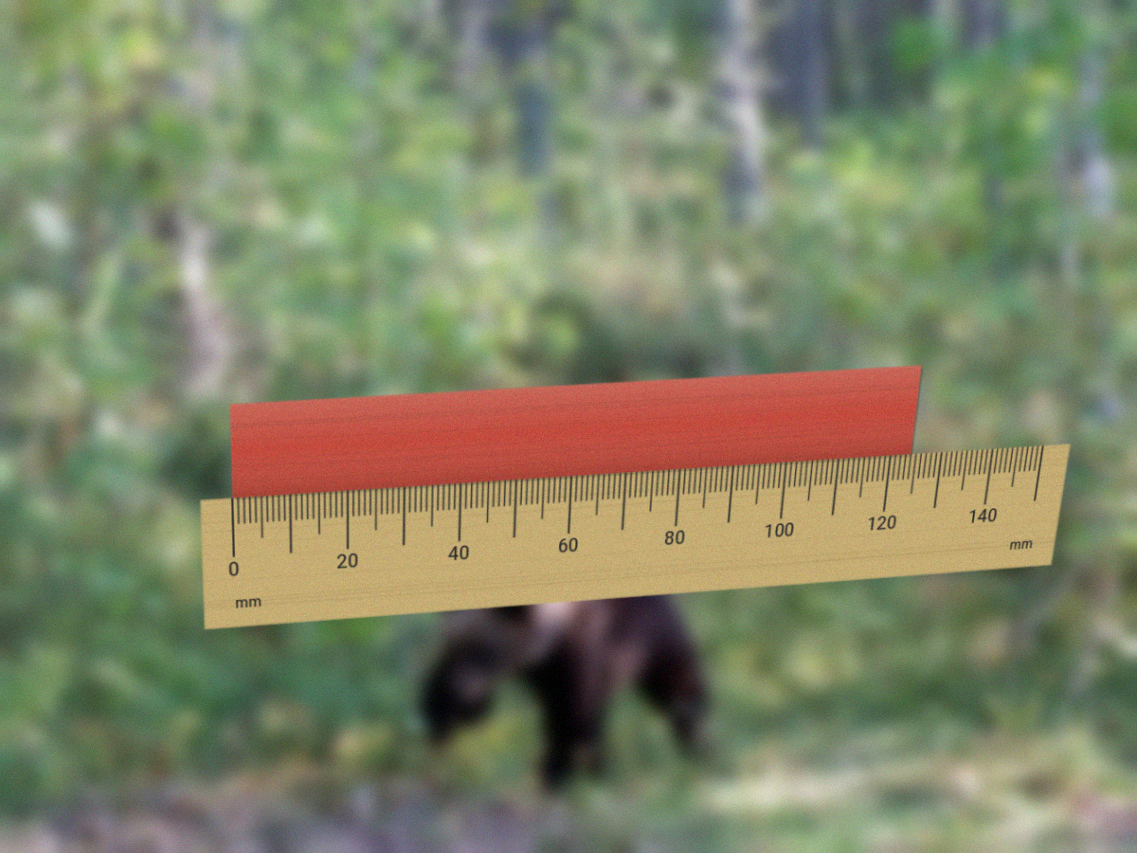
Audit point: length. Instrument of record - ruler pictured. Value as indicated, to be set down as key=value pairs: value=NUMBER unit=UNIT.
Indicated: value=124 unit=mm
